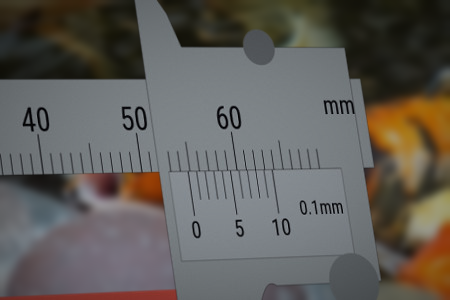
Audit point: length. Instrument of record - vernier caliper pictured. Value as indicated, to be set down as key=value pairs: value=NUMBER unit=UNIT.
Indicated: value=54.8 unit=mm
